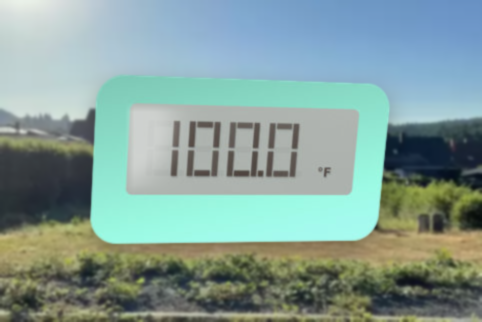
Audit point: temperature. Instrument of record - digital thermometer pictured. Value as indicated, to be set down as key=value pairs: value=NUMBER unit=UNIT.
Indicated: value=100.0 unit=°F
